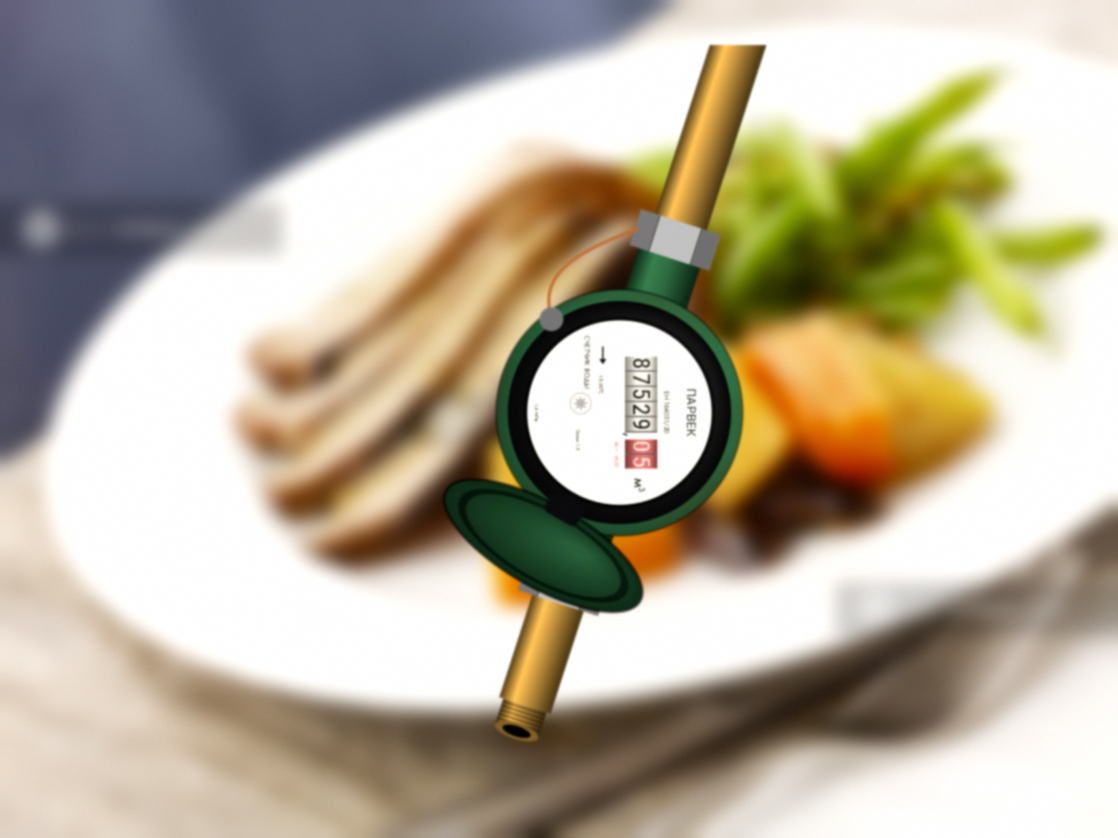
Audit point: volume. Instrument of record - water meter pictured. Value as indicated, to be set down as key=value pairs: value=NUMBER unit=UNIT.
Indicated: value=87529.05 unit=m³
